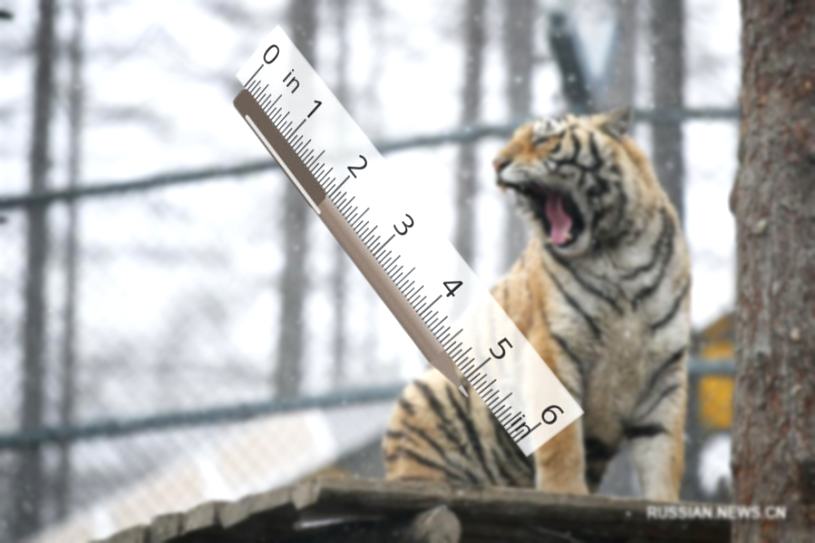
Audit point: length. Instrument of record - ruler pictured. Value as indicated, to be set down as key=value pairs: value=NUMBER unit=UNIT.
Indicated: value=5.1875 unit=in
